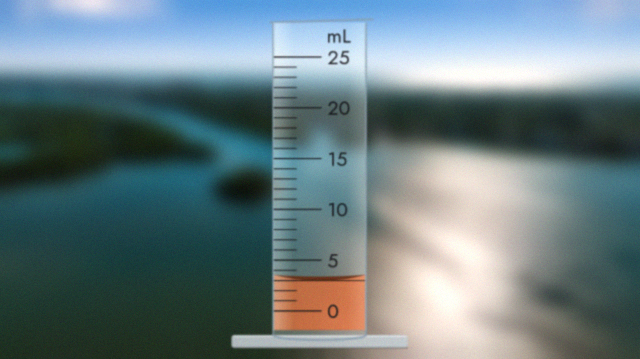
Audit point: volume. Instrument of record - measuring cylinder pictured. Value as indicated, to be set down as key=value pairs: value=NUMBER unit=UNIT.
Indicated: value=3 unit=mL
